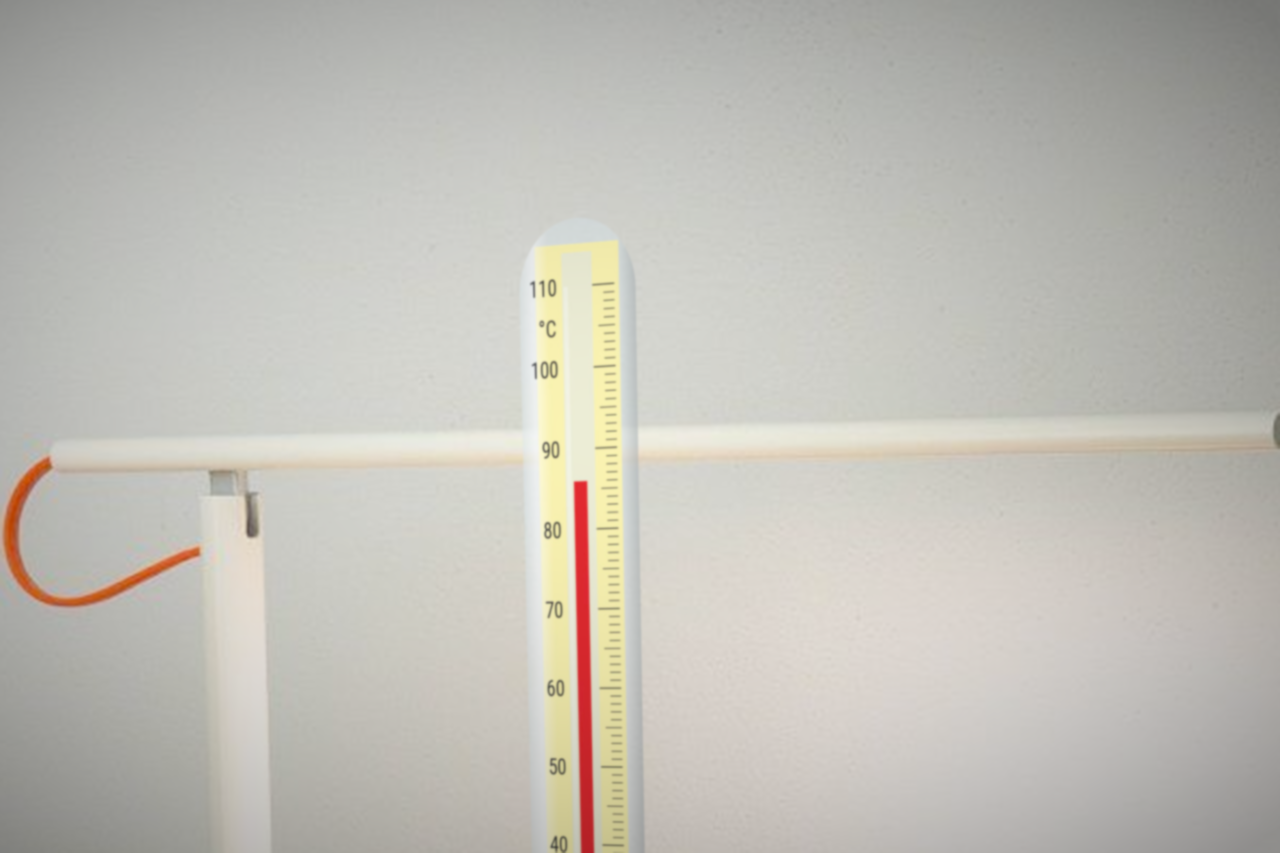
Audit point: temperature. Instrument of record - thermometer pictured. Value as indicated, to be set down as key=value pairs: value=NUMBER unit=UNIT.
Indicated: value=86 unit=°C
